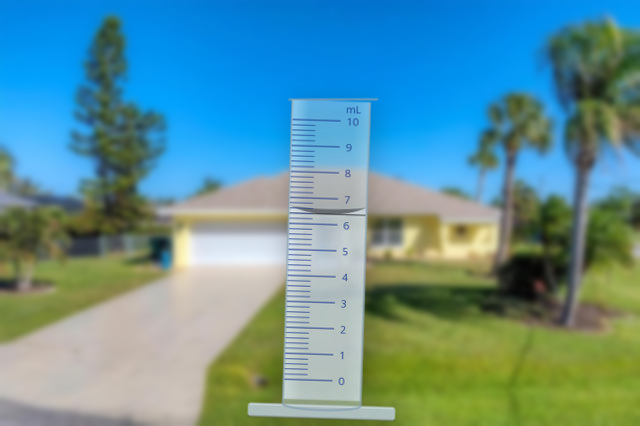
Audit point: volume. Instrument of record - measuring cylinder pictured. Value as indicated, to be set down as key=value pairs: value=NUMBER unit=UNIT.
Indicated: value=6.4 unit=mL
